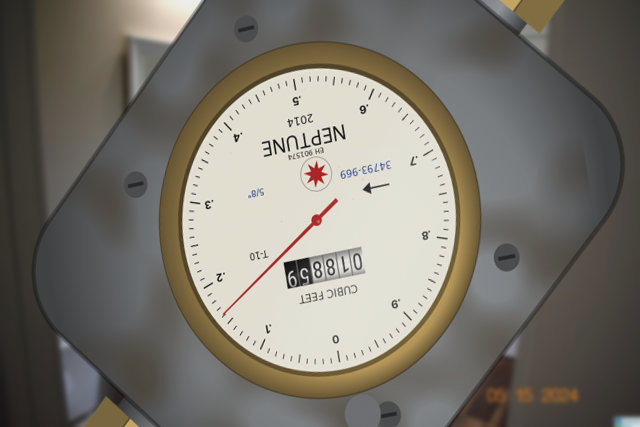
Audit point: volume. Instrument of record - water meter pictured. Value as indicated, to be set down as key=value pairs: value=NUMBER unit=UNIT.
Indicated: value=18859.16 unit=ft³
